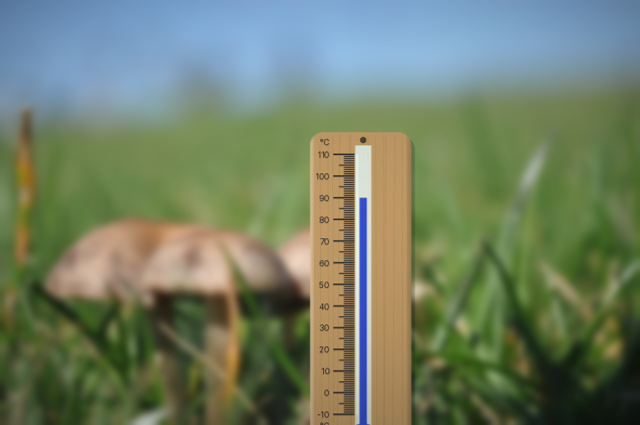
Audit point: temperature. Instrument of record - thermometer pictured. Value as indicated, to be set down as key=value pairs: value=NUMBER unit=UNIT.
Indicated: value=90 unit=°C
